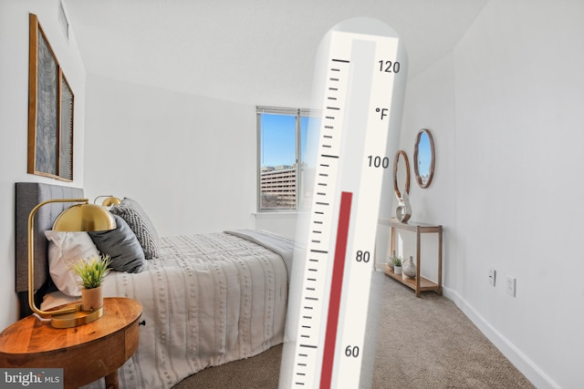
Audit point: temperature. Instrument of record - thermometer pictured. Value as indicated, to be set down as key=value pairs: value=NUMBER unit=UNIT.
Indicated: value=93 unit=°F
